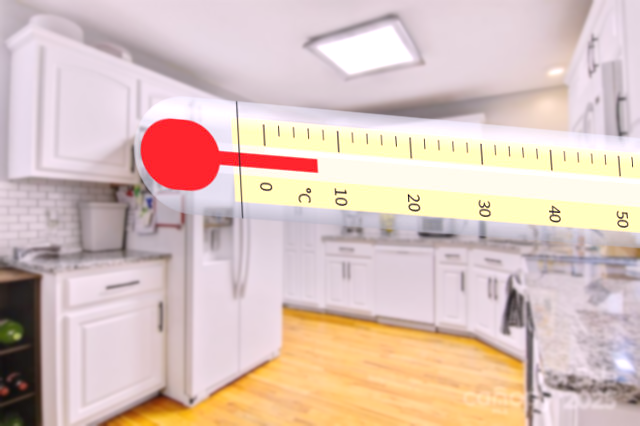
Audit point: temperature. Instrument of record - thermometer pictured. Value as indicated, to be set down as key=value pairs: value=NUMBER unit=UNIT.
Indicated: value=7 unit=°C
